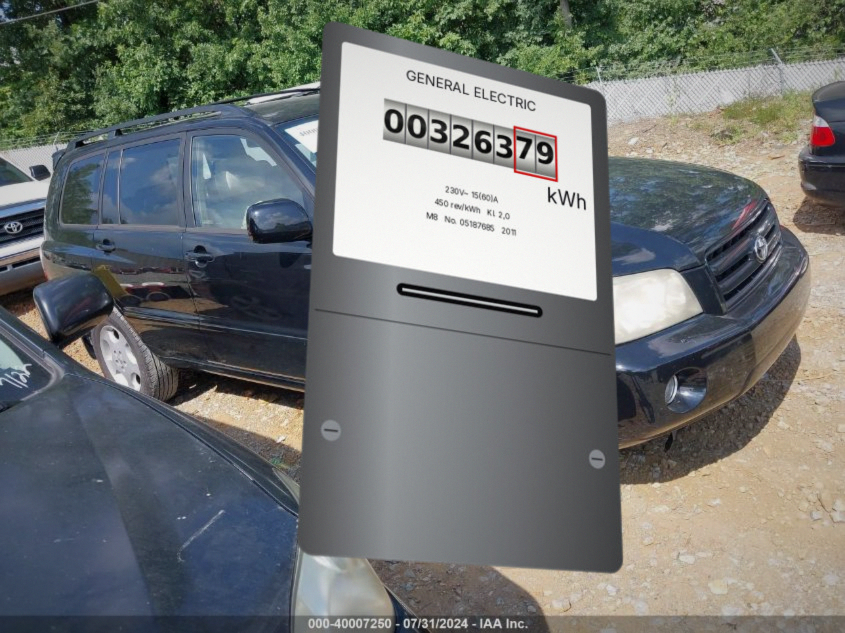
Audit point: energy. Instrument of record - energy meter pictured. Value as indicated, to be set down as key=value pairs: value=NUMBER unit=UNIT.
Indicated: value=3263.79 unit=kWh
